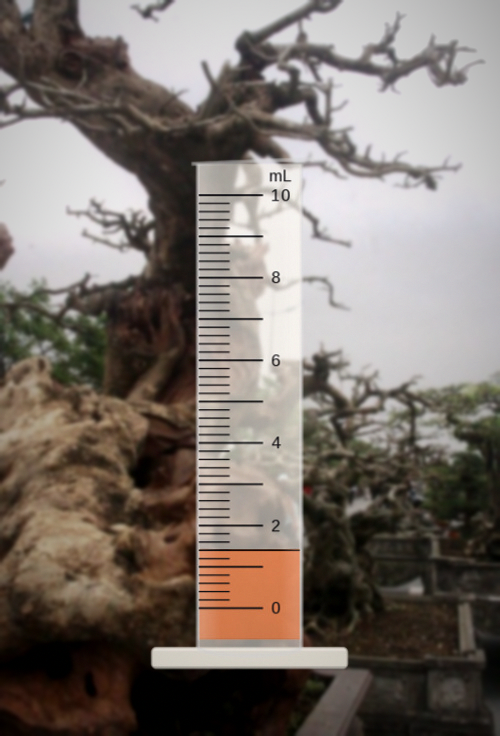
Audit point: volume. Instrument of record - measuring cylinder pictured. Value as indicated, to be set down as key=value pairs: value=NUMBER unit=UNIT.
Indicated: value=1.4 unit=mL
